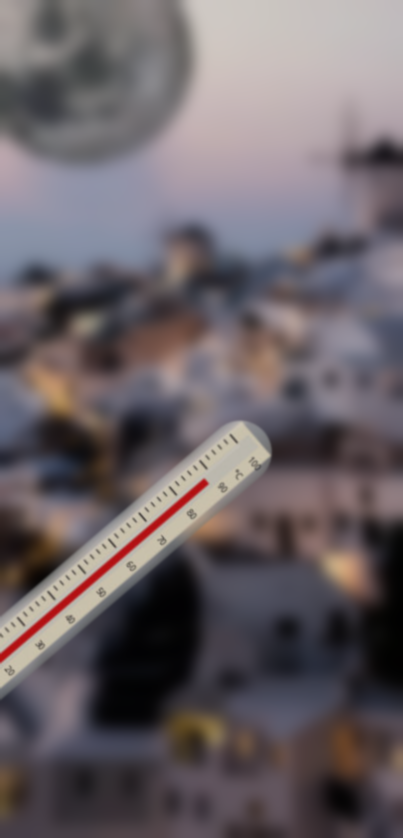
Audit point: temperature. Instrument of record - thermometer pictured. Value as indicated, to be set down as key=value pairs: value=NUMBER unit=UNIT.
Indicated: value=88 unit=°C
